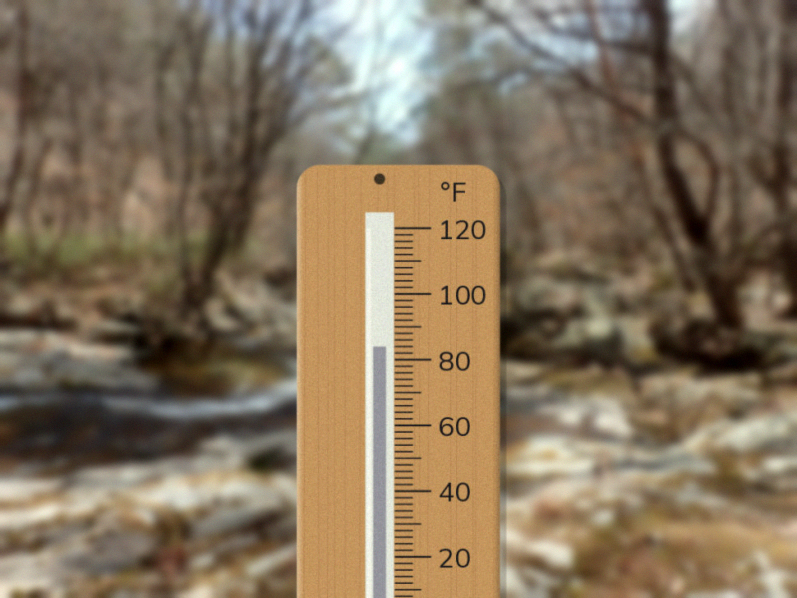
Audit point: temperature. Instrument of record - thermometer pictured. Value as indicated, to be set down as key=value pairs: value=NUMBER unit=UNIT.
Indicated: value=84 unit=°F
